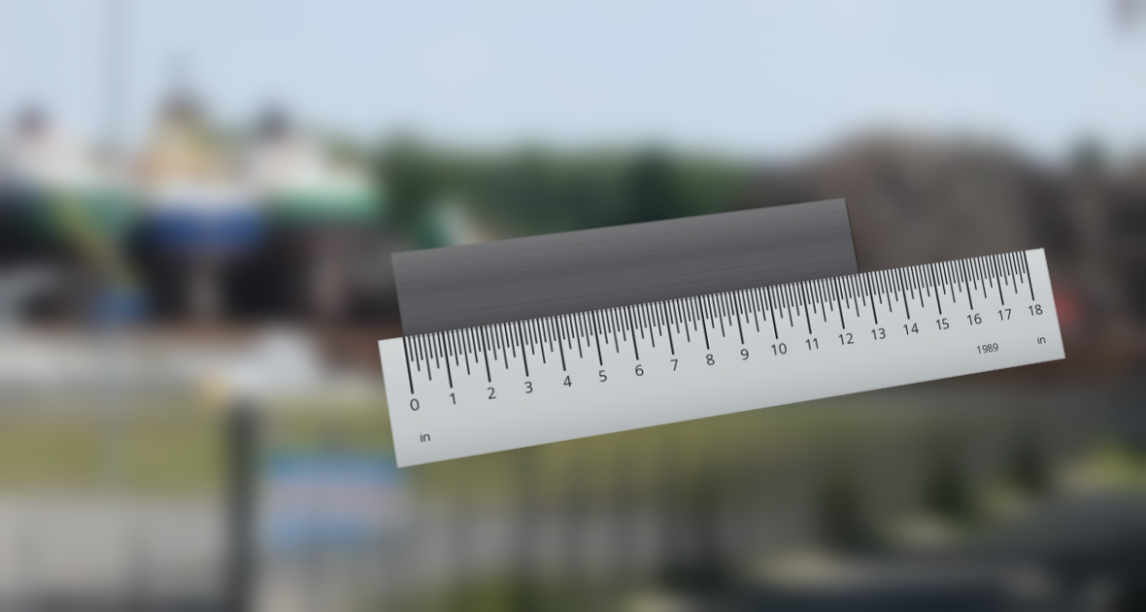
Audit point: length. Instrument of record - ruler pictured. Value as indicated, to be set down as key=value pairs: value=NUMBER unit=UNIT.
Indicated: value=12.75 unit=in
